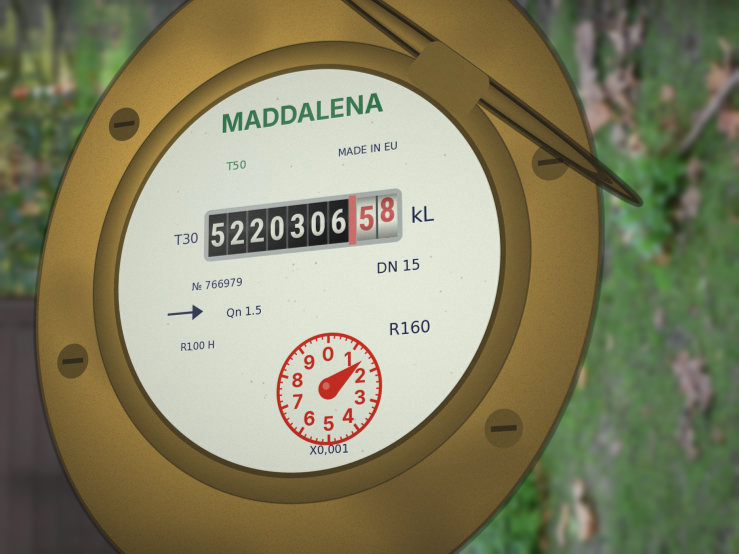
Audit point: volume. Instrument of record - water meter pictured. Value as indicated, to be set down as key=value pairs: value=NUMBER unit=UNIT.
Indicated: value=5220306.581 unit=kL
